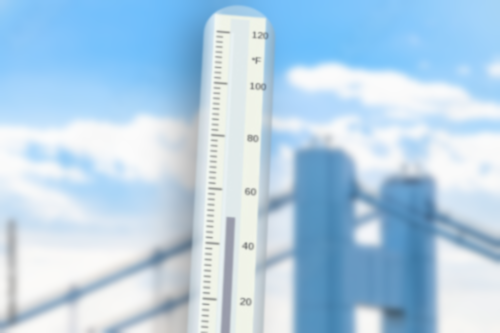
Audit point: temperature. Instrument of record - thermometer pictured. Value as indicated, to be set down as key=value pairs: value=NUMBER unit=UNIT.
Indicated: value=50 unit=°F
